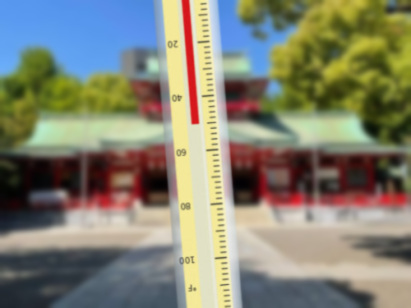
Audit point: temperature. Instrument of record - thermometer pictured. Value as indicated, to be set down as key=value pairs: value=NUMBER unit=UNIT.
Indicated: value=50 unit=°F
